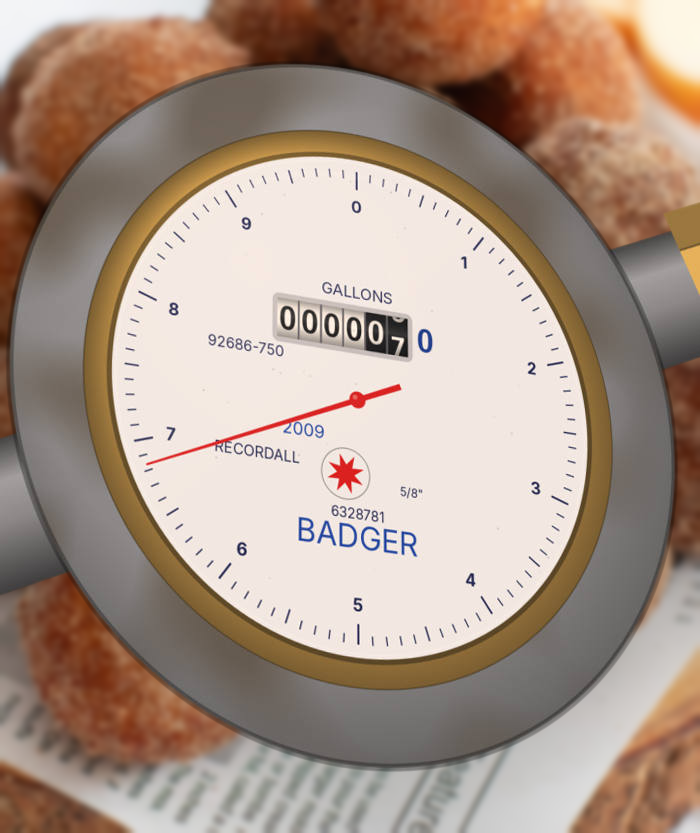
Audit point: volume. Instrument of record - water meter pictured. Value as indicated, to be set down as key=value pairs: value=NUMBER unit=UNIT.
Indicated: value=66.8 unit=gal
